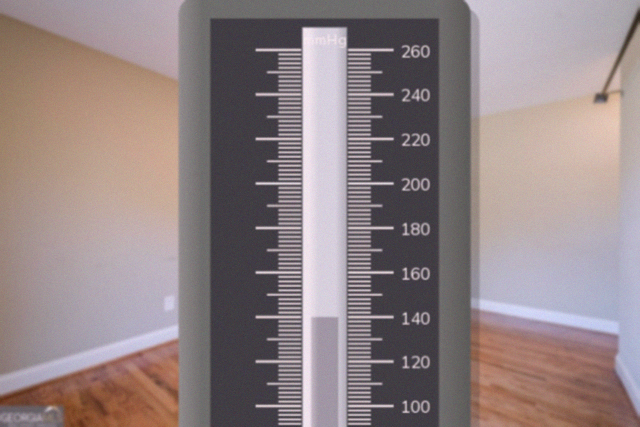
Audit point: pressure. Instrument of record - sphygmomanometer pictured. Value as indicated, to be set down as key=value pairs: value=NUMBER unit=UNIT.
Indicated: value=140 unit=mmHg
